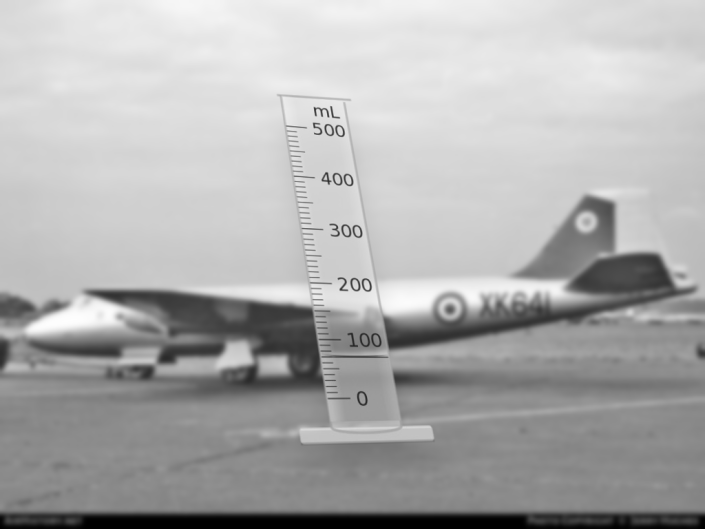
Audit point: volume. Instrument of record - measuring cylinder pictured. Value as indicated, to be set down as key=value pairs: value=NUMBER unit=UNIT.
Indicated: value=70 unit=mL
